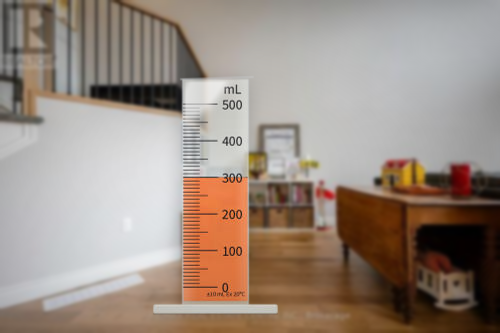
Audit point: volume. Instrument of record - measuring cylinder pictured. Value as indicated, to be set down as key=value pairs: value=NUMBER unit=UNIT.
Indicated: value=300 unit=mL
